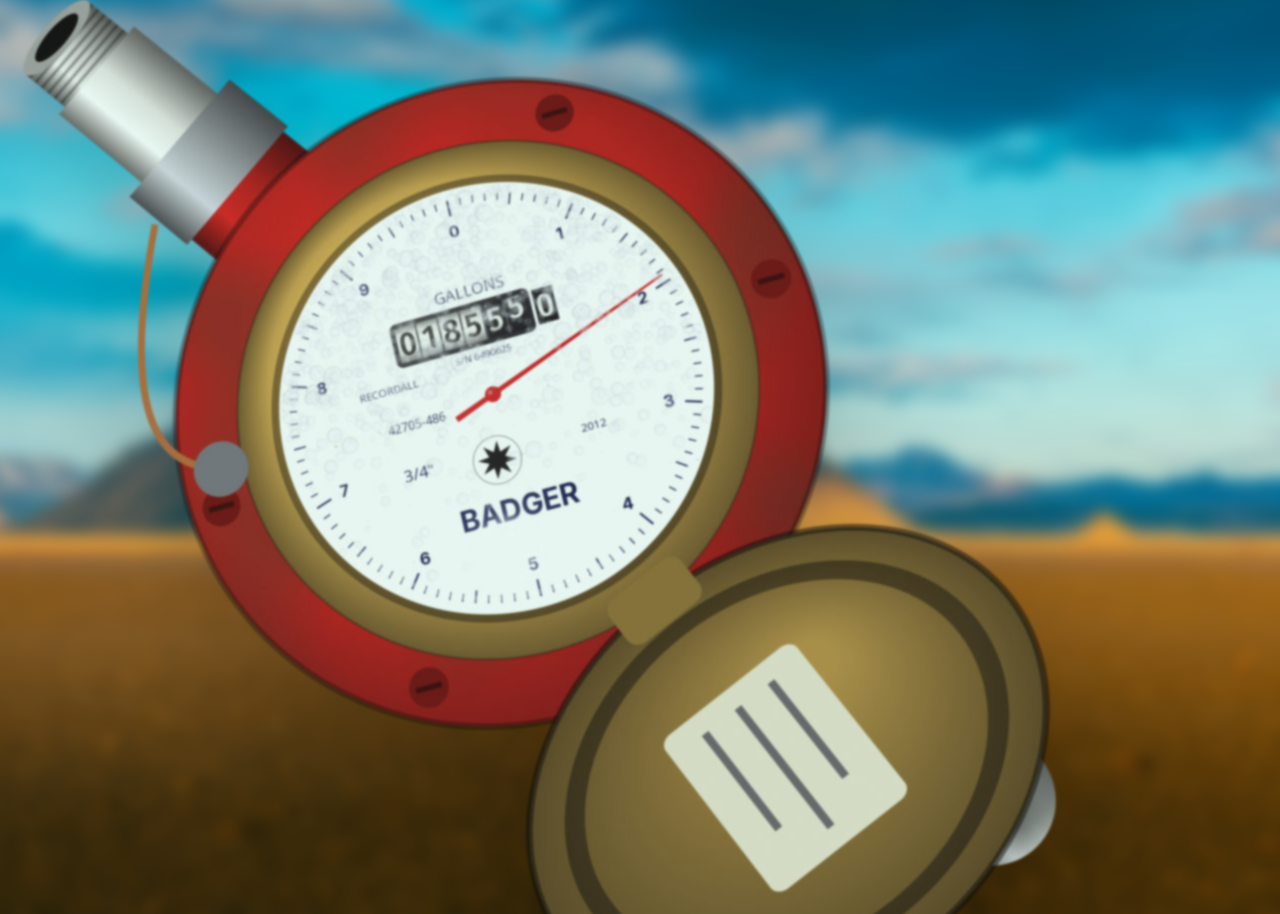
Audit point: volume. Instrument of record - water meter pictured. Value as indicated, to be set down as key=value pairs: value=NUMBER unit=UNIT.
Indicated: value=185551.9 unit=gal
